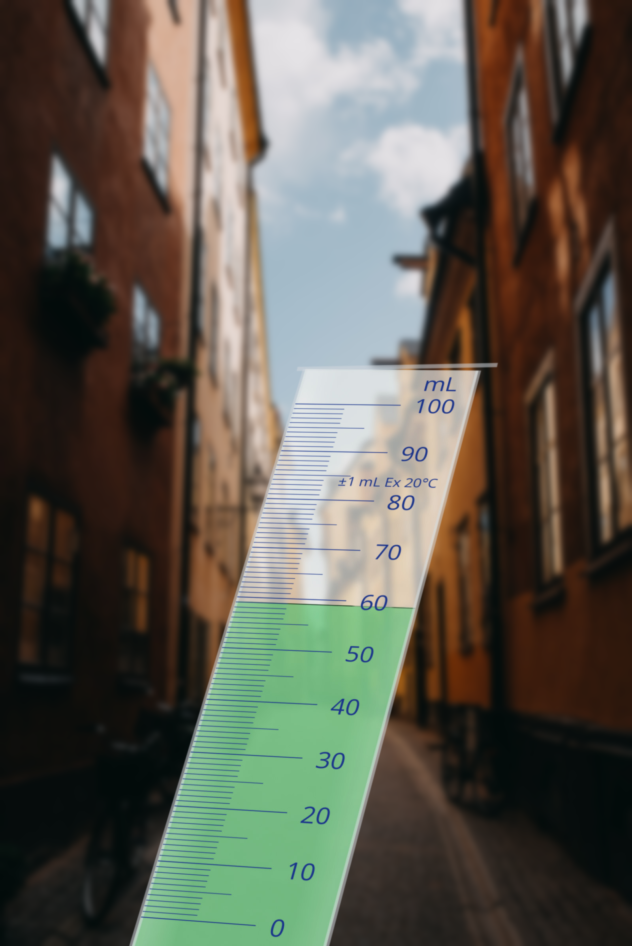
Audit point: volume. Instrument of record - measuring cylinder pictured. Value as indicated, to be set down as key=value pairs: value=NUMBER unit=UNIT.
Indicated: value=59 unit=mL
